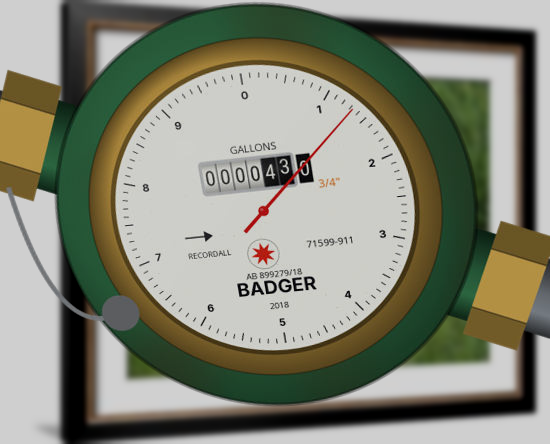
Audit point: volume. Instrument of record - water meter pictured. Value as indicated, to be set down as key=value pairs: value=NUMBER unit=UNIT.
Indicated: value=431.3 unit=gal
